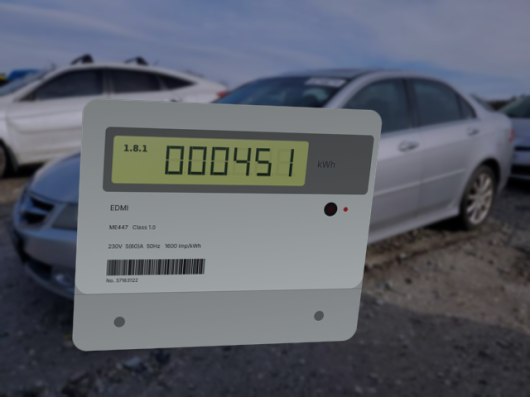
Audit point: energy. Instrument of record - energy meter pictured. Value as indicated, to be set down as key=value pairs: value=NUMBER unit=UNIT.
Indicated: value=451 unit=kWh
